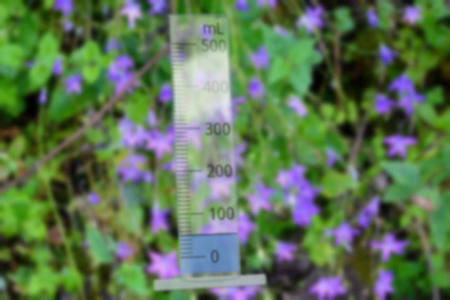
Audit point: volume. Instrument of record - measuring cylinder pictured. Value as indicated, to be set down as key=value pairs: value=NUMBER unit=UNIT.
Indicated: value=50 unit=mL
